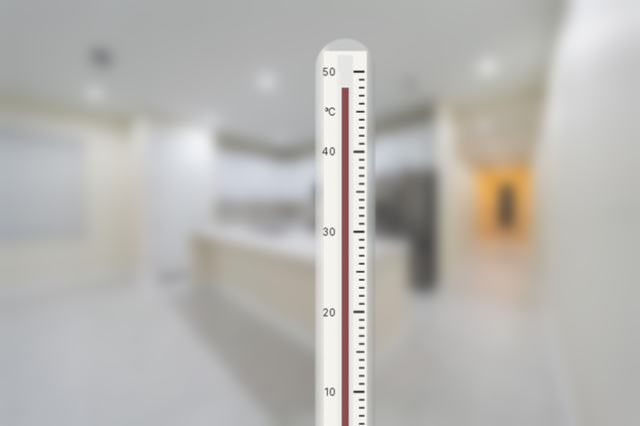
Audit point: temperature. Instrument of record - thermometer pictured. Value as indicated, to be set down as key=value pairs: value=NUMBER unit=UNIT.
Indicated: value=48 unit=°C
